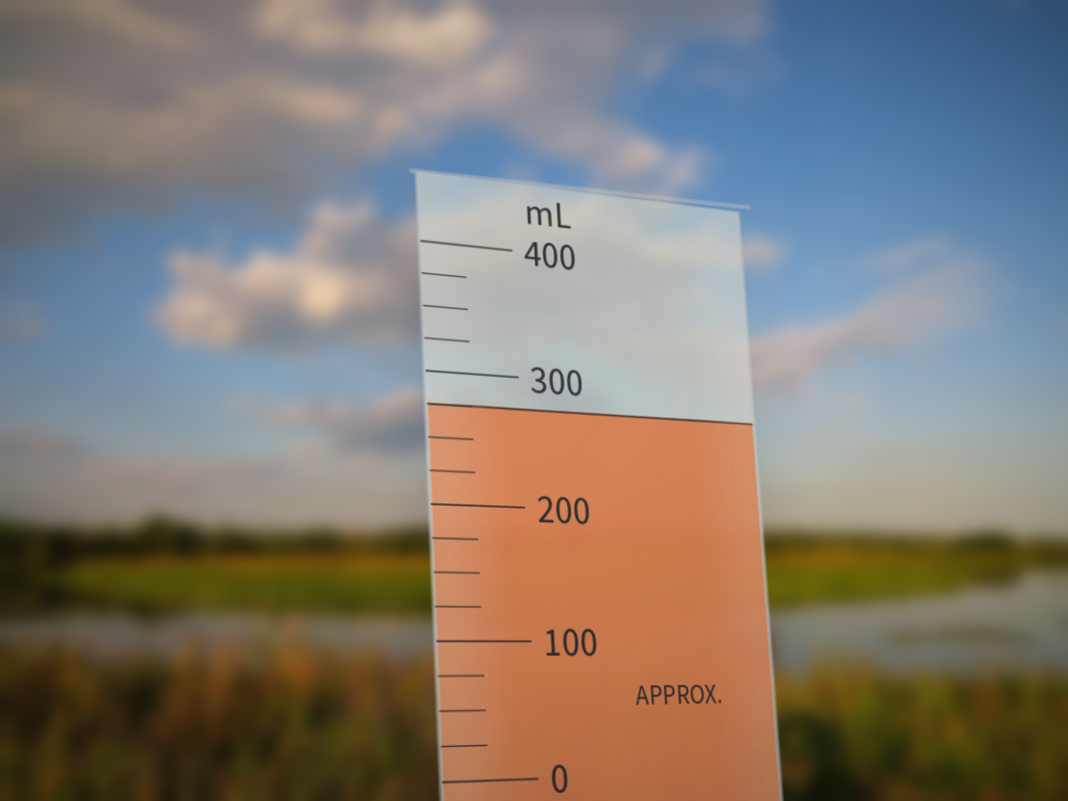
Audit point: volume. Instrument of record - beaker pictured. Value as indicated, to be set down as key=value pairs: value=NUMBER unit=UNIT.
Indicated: value=275 unit=mL
